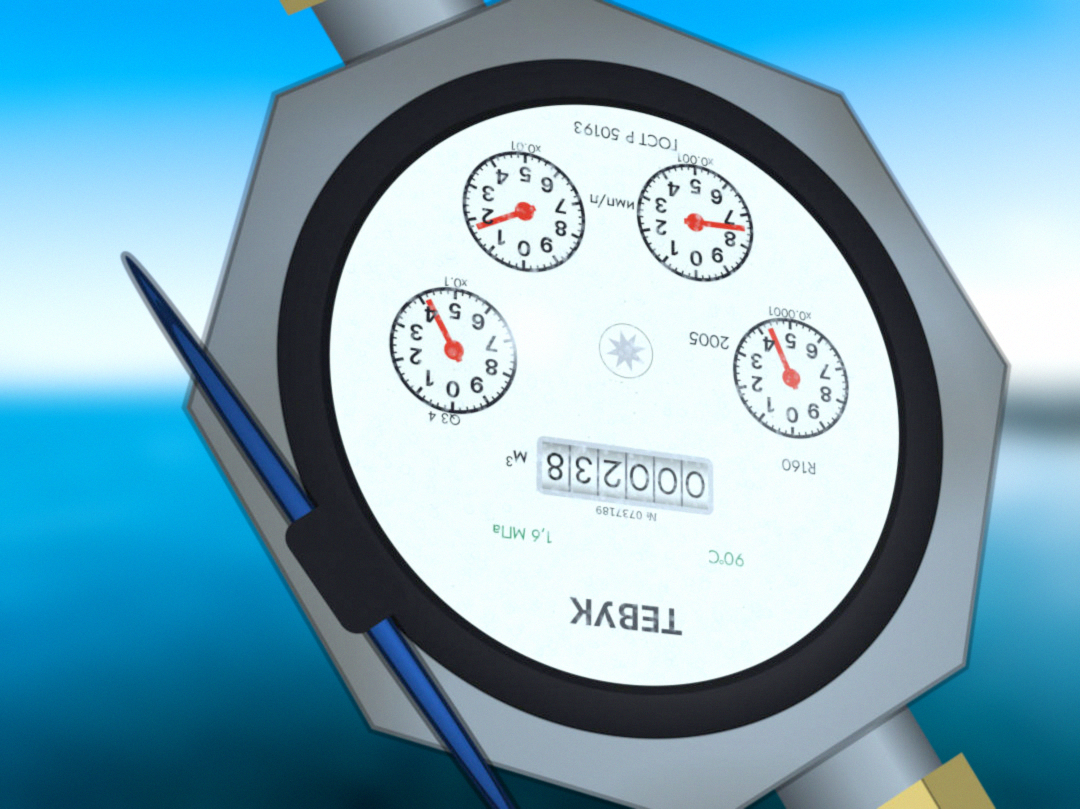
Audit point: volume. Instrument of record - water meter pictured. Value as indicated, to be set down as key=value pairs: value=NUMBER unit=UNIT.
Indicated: value=238.4174 unit=m³
